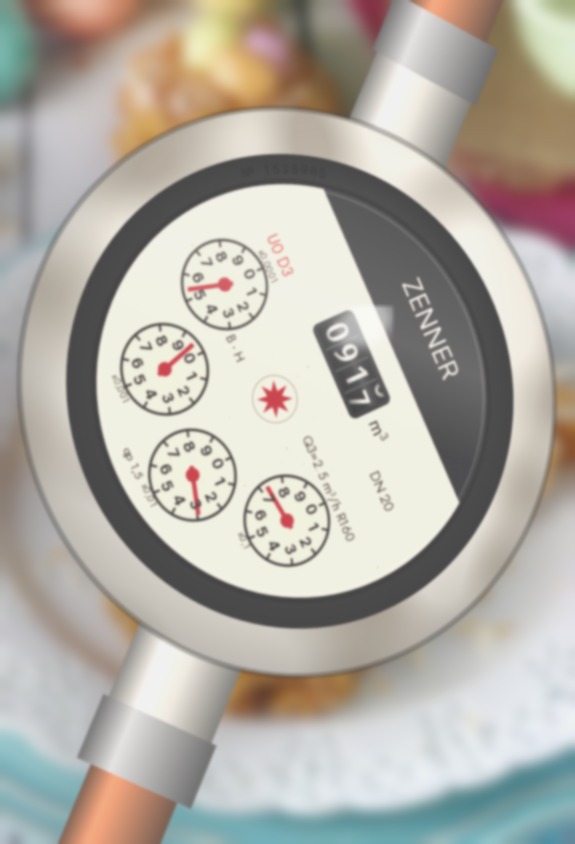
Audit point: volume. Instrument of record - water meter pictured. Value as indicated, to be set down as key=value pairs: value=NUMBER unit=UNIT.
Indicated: value=916.7295 unit=m³
